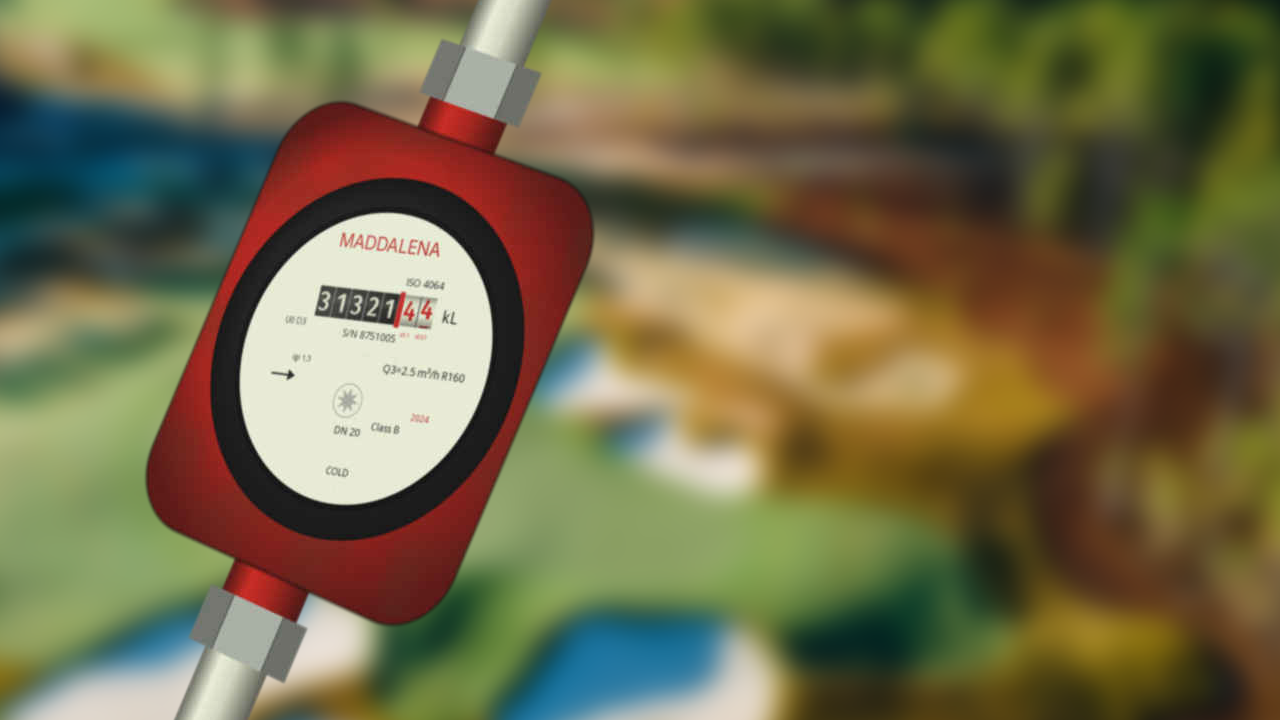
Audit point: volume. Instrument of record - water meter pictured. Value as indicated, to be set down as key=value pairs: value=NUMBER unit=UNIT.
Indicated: value=31321.44 unit=kL
